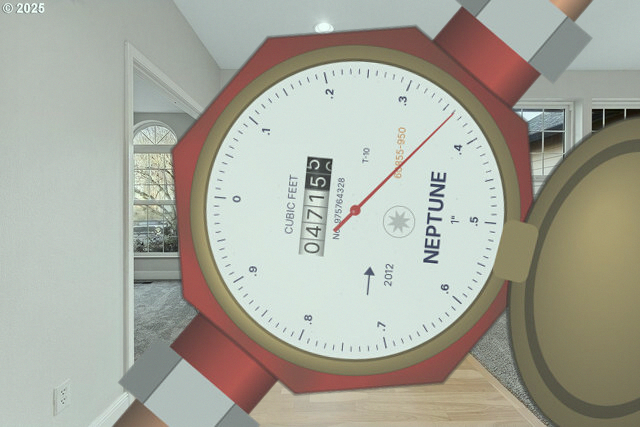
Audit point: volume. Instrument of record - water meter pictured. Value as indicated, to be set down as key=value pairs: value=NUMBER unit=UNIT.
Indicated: value=47155.36 unit=ft³
